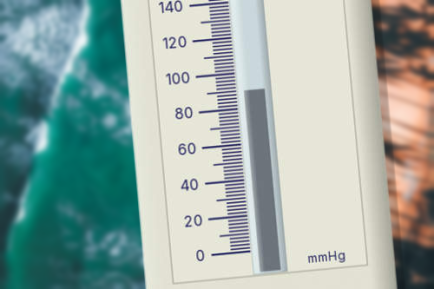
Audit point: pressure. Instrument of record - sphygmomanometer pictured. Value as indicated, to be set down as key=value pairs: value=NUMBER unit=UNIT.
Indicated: value=90 unit=mmHg
